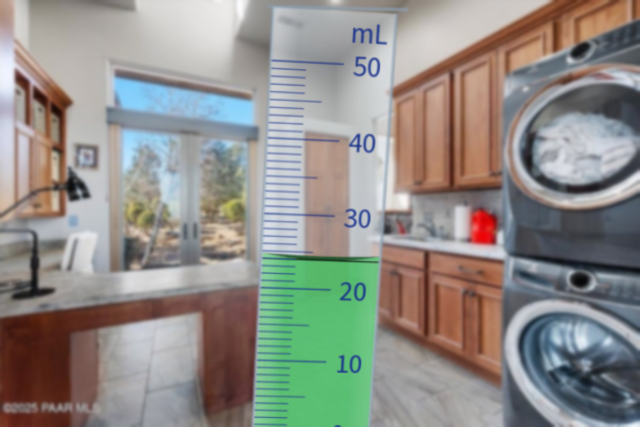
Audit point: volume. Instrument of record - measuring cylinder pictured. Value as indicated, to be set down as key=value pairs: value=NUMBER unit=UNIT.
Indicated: value=24 unit=mL
